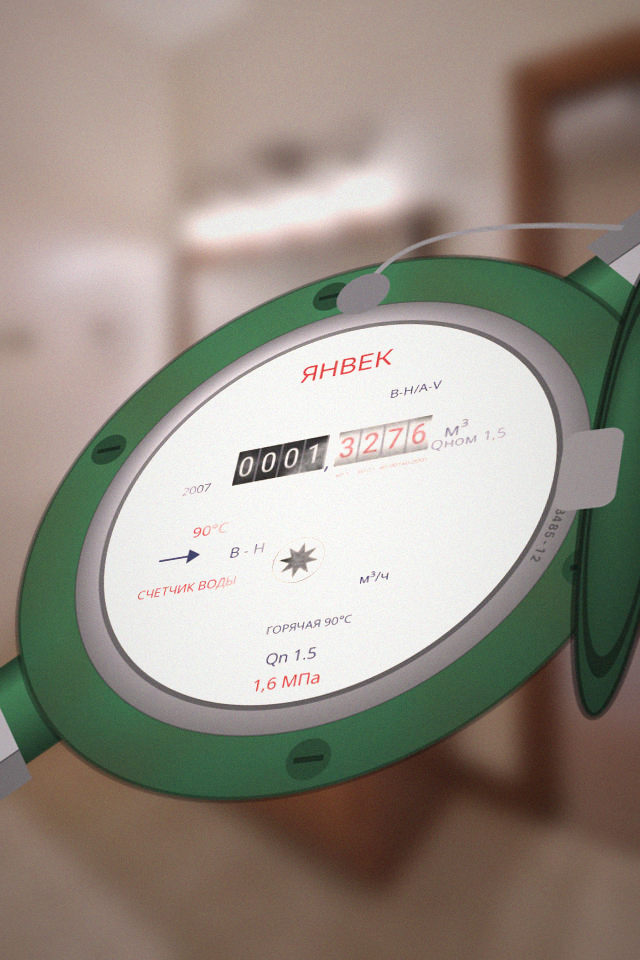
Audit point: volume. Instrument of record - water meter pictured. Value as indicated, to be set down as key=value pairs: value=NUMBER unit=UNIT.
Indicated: value=1.3276 unit=m³
